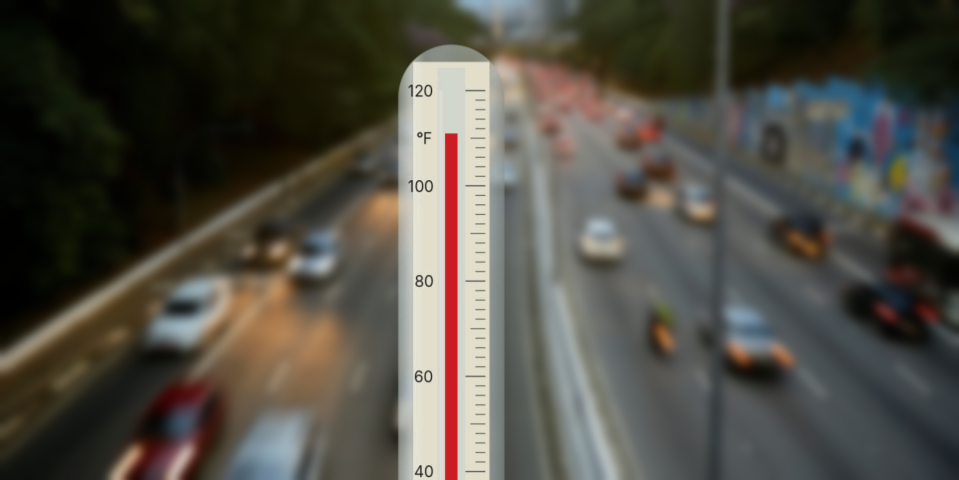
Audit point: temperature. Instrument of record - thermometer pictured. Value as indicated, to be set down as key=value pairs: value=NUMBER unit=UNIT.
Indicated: value=111 unit=°F
